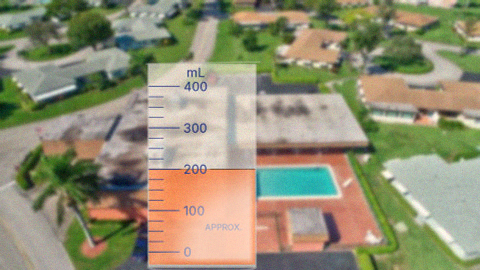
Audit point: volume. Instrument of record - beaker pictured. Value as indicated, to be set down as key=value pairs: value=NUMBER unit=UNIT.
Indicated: value=200 unit=mL
